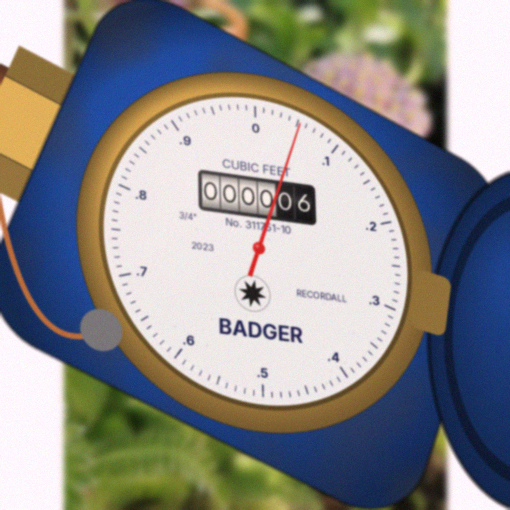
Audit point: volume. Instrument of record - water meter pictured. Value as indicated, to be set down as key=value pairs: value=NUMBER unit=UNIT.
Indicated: value=6.05 unit=ft³
